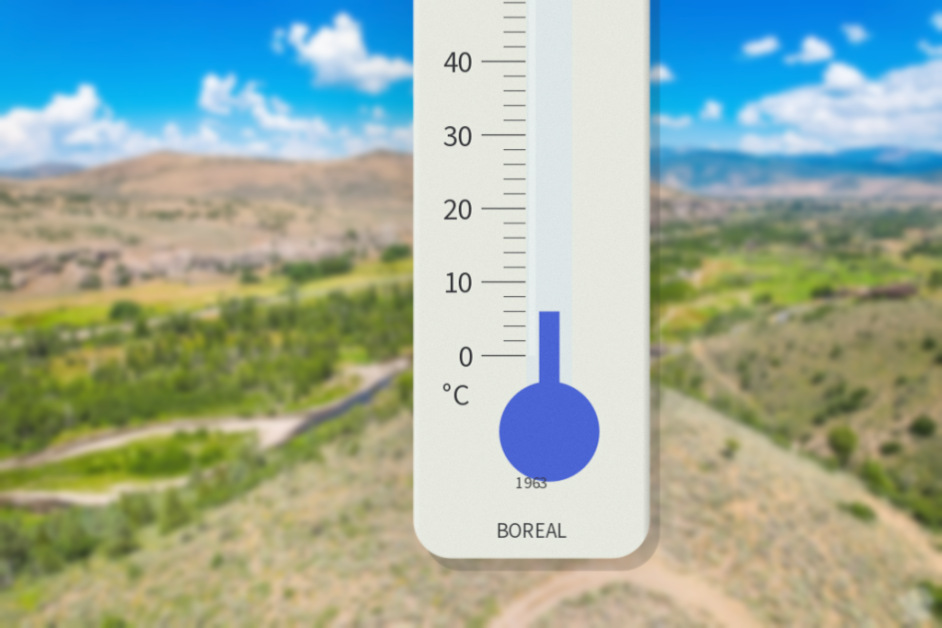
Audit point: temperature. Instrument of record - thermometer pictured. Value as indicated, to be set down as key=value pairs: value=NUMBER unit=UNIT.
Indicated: value=6 unit=°C
